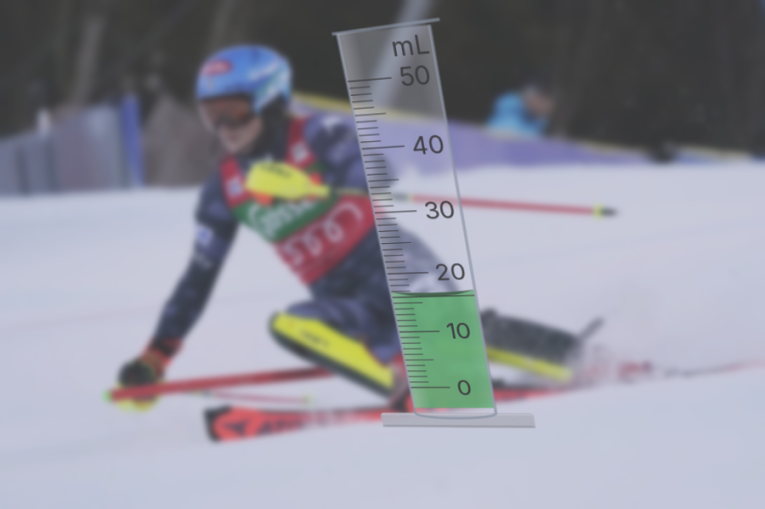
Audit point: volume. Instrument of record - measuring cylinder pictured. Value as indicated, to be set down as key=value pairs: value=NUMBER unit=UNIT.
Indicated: value=16 unit=mL
